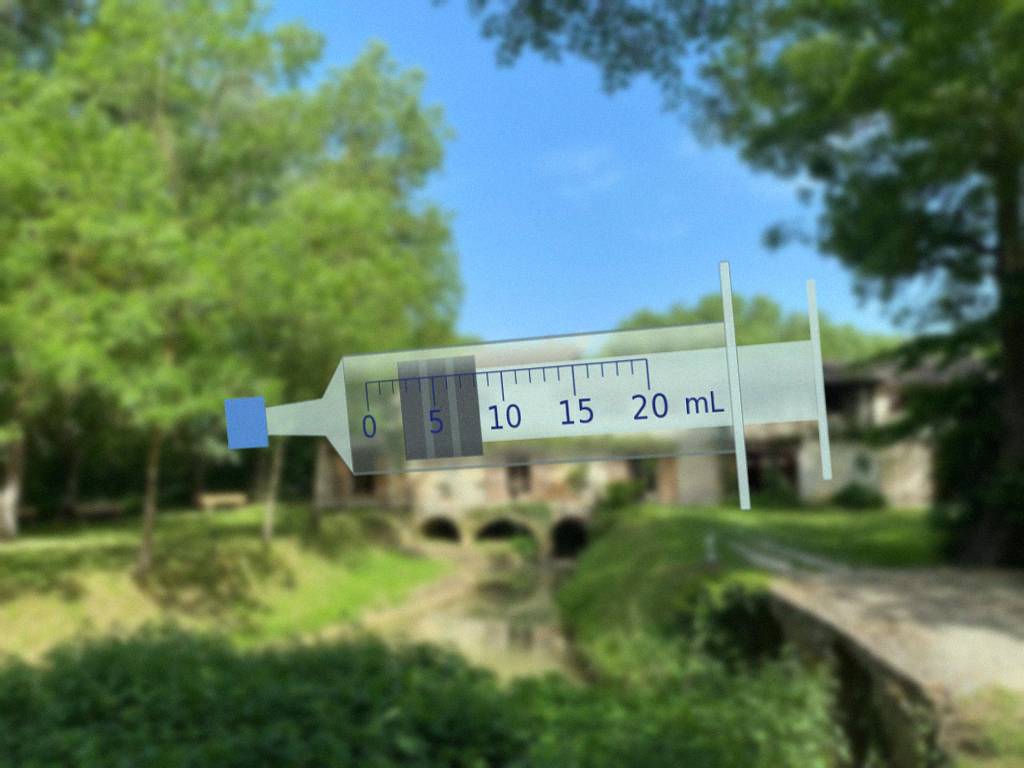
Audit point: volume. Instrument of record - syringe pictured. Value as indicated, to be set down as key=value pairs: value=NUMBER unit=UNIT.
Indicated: value=2.5 unit=mL
